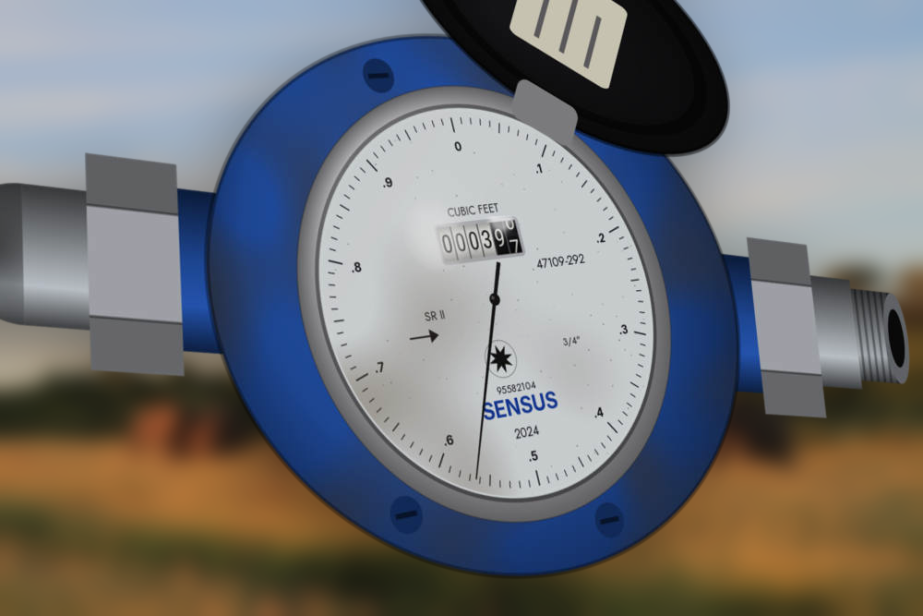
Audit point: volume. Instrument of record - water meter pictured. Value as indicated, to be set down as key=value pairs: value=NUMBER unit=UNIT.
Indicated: value=396.56 unit=ft³
